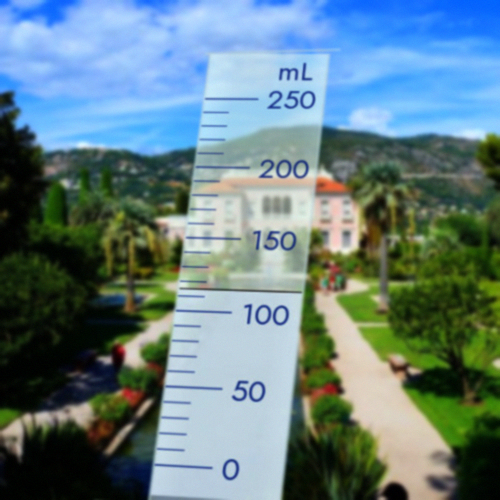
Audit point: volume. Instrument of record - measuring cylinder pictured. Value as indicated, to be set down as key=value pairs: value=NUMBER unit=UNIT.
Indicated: value=115 unit=mL
